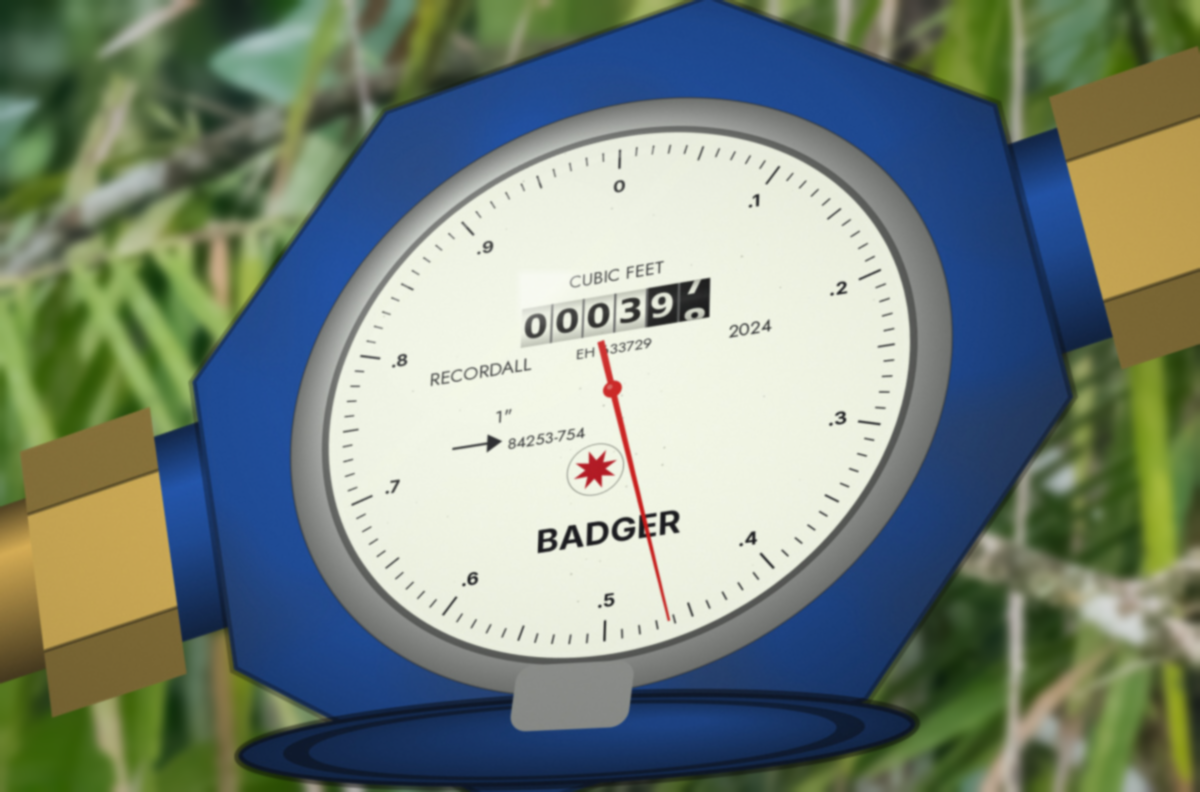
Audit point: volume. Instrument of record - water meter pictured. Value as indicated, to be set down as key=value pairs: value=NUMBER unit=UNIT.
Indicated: value=397.46 unit=ft³
